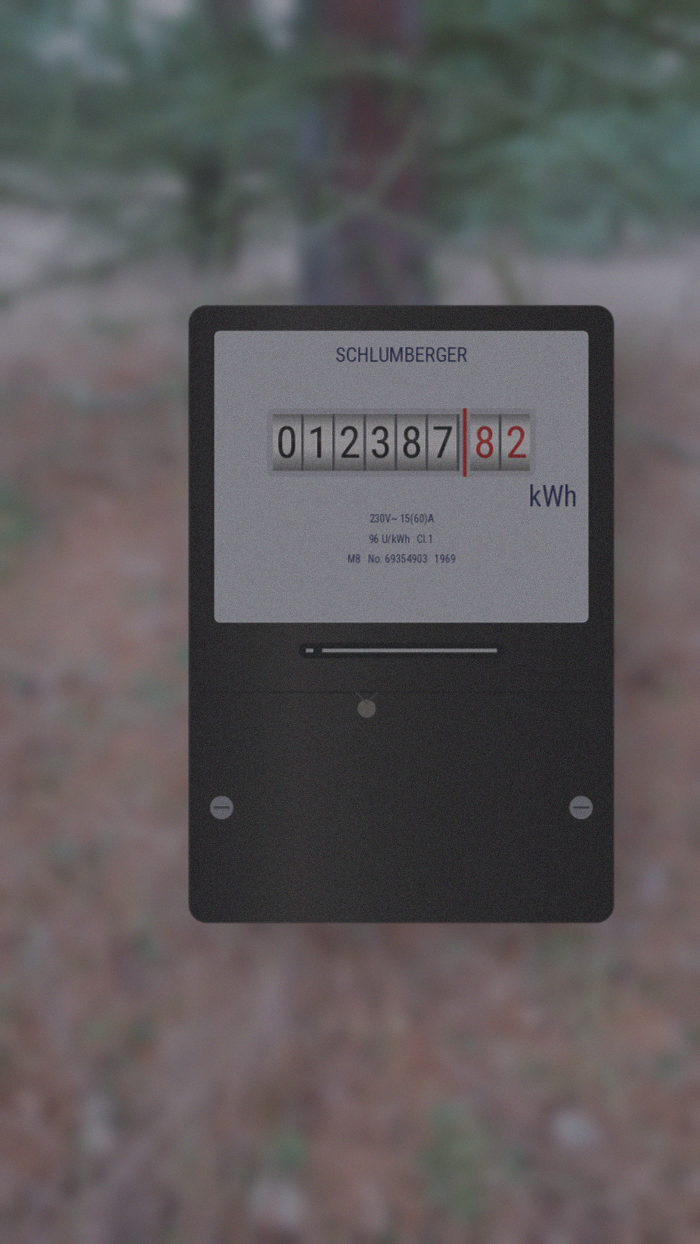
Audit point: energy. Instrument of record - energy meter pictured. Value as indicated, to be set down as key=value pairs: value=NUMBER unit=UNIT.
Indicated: value=12387.82 unit=kWh
